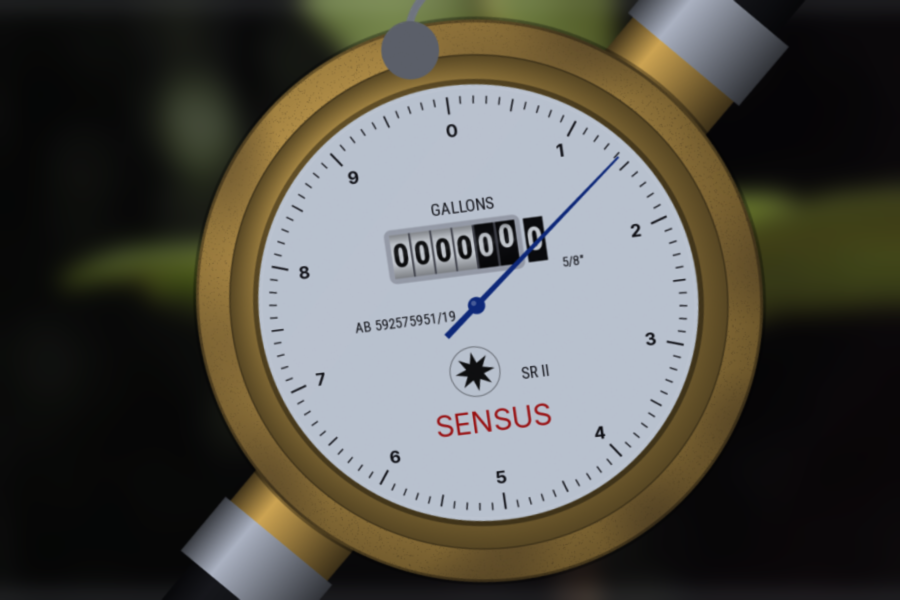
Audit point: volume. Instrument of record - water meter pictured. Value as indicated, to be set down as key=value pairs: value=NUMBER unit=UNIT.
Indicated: value=1.4 unit=gal
